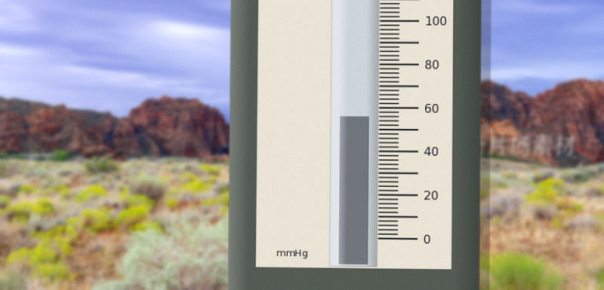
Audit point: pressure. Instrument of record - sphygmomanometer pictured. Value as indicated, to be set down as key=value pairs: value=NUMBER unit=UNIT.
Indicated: value=56 unit=mmHg
